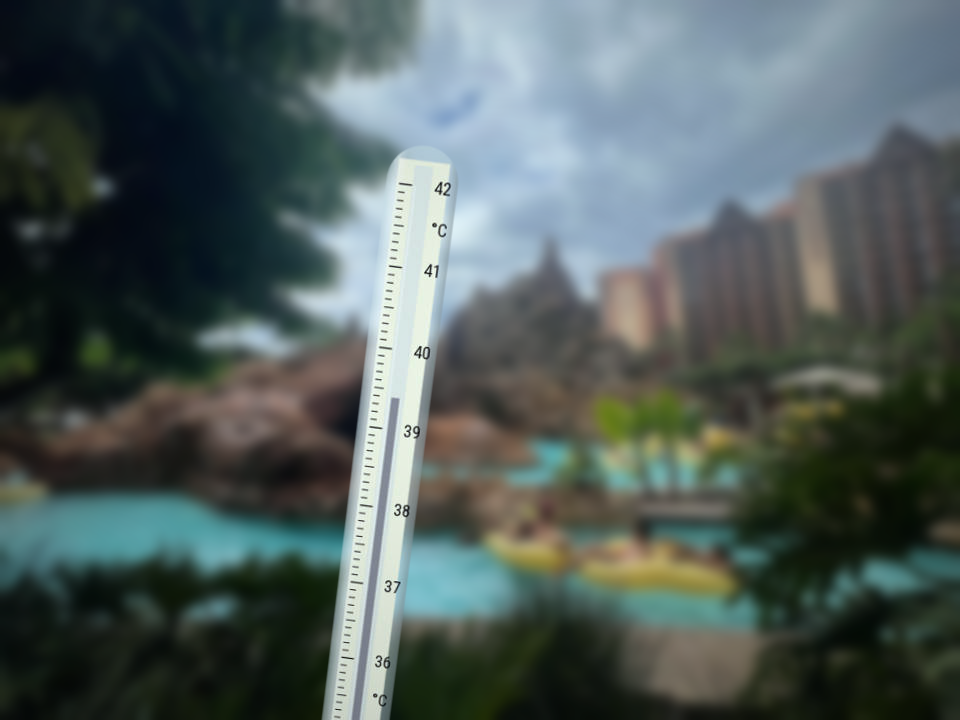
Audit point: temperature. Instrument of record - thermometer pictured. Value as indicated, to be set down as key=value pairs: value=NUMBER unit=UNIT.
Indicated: value=39.4 unit=°C
